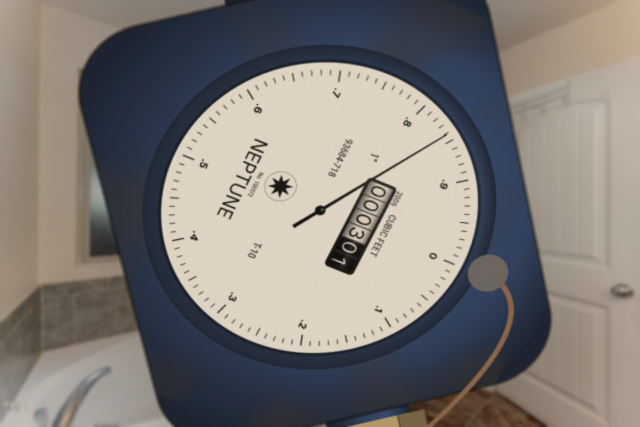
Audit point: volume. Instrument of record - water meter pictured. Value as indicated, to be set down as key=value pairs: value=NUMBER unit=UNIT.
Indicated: value=300.84 unit=ft³
